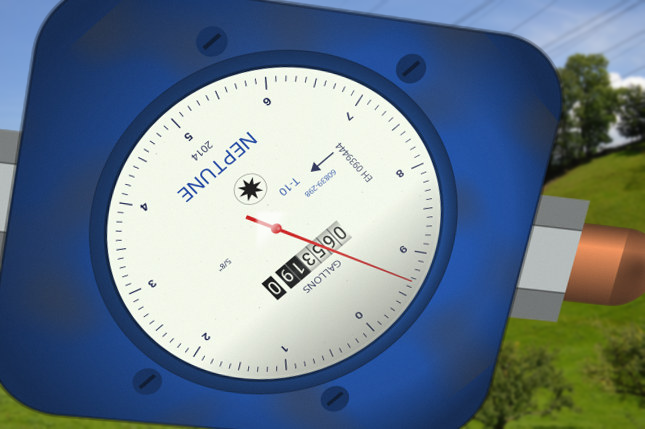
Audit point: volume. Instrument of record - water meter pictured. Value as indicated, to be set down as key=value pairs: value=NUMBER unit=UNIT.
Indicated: value=653189.3 unit=gal
